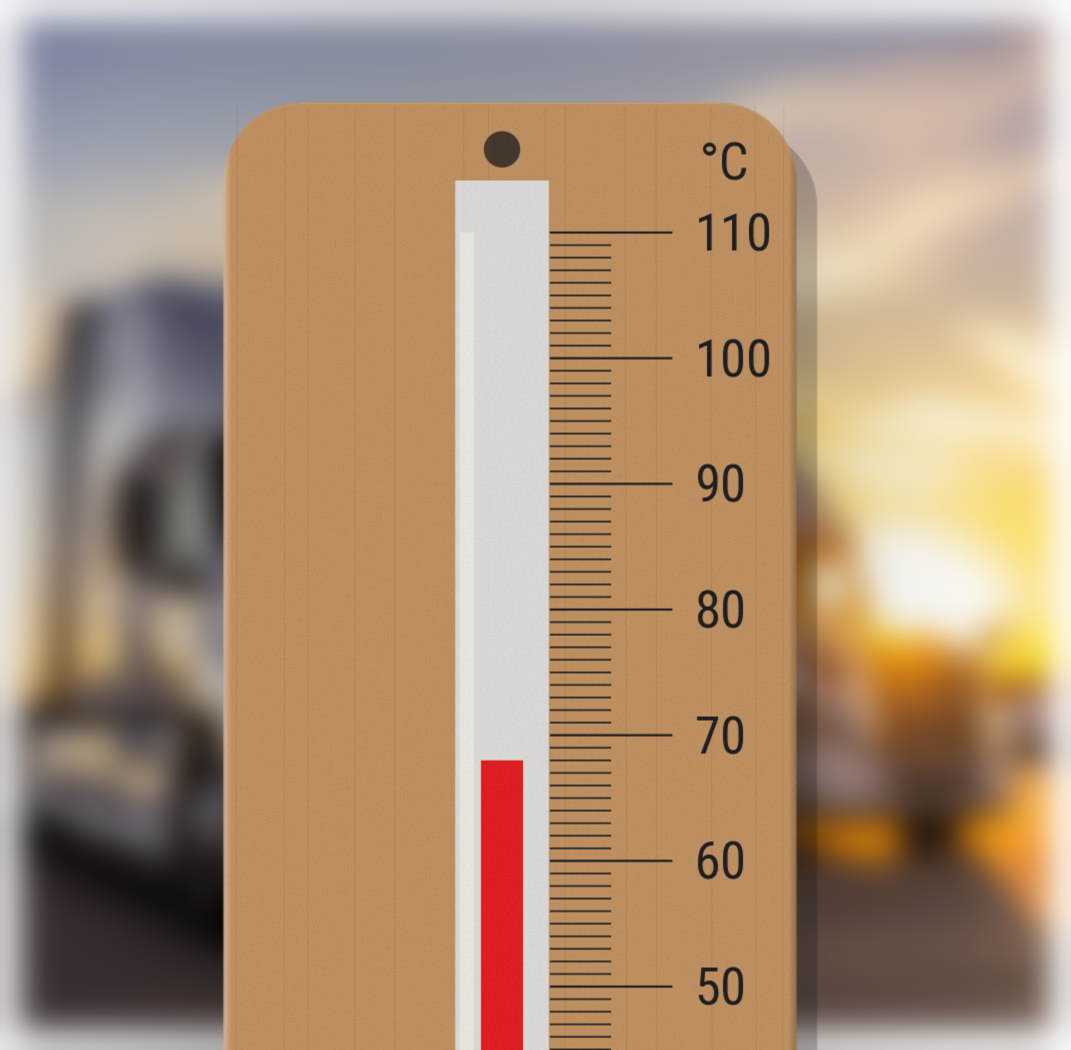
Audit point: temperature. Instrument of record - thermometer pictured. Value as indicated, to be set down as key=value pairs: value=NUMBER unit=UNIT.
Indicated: value=68 unit=°C
